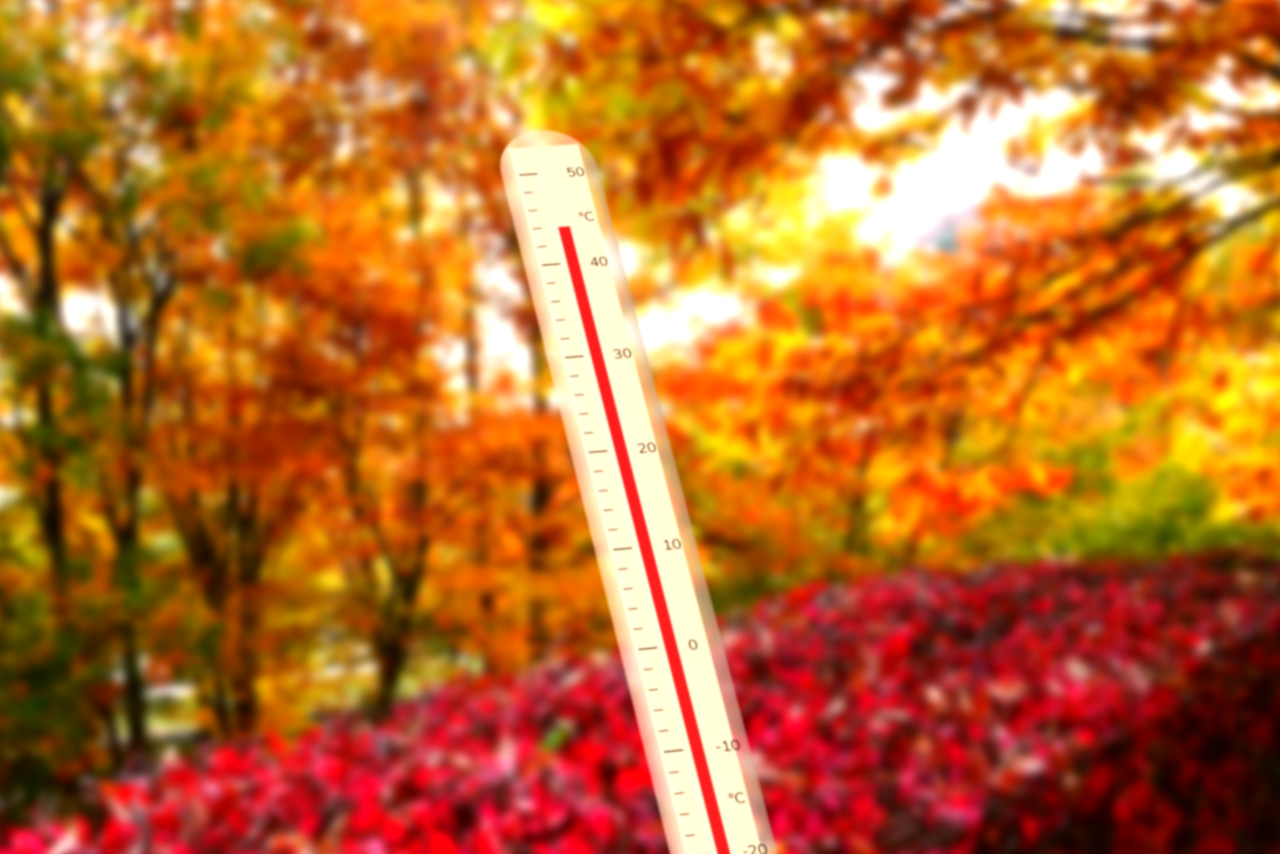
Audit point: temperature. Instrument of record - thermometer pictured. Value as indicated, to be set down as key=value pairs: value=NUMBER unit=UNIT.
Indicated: value=44 unit=°C
